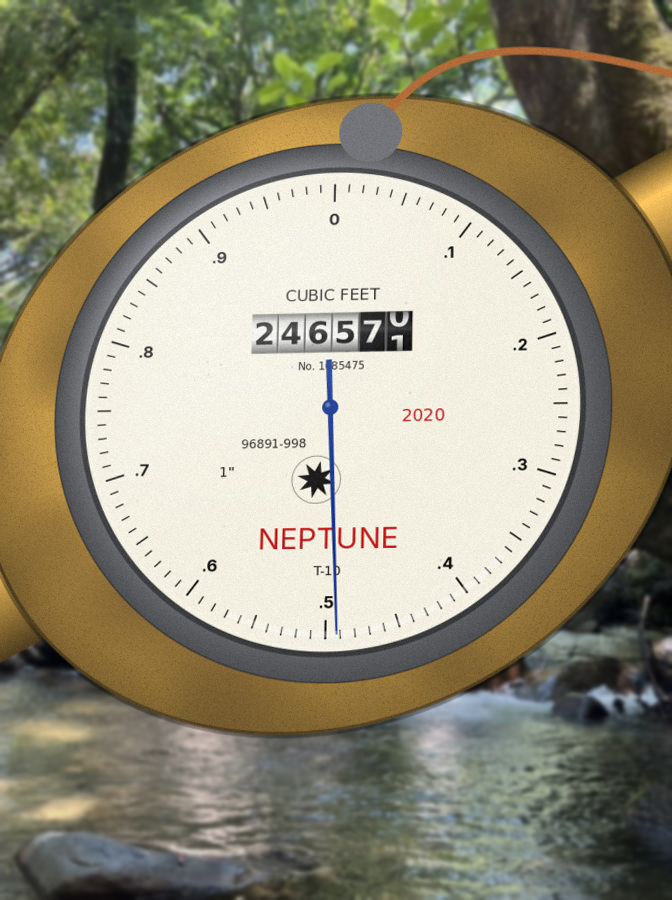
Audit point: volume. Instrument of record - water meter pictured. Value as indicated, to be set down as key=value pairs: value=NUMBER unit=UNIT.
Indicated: value=246570.49 unit=ft³
